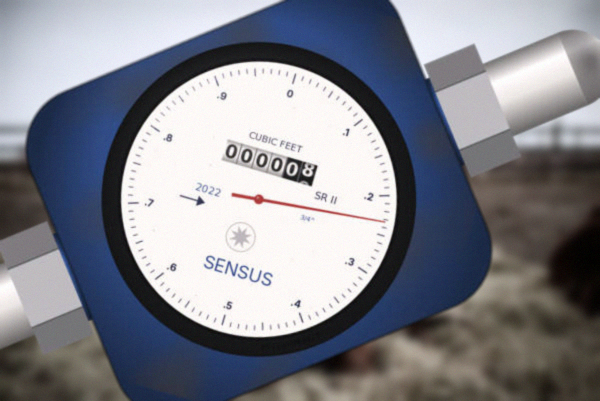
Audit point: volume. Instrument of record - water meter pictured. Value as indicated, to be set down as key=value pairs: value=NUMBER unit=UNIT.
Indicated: value=8.23 unit=ft³
